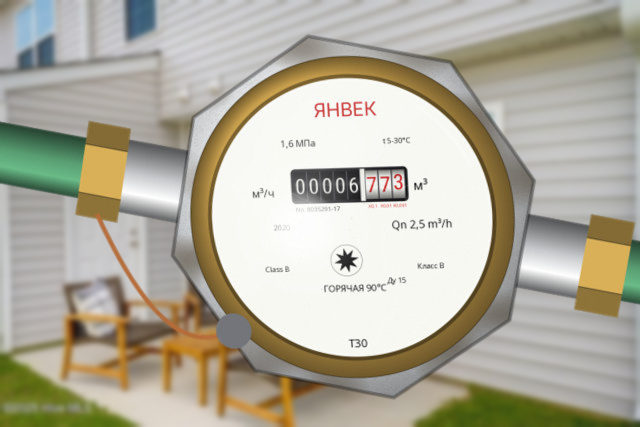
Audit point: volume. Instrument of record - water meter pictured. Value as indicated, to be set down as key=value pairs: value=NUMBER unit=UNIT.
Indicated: value=6.773 unit=m³
